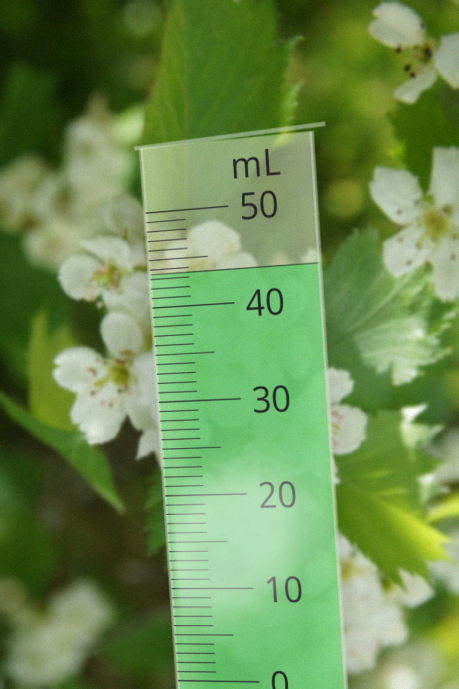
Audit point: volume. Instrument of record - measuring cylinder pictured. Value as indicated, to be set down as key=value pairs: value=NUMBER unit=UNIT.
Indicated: value=43.5 unit=mL
